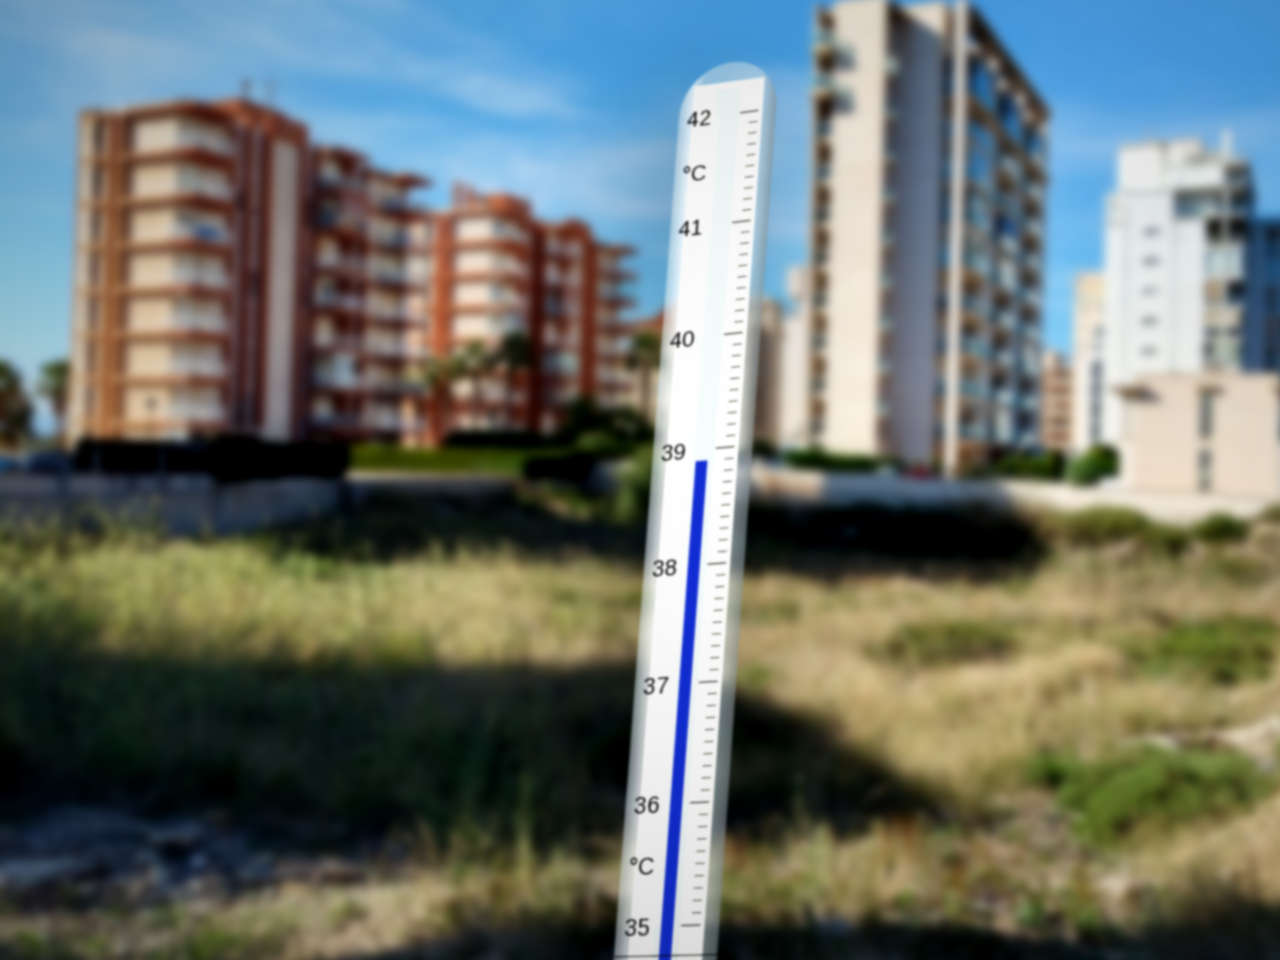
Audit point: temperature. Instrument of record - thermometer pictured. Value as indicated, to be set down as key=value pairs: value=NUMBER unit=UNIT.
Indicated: value=38.9 unit=°C
